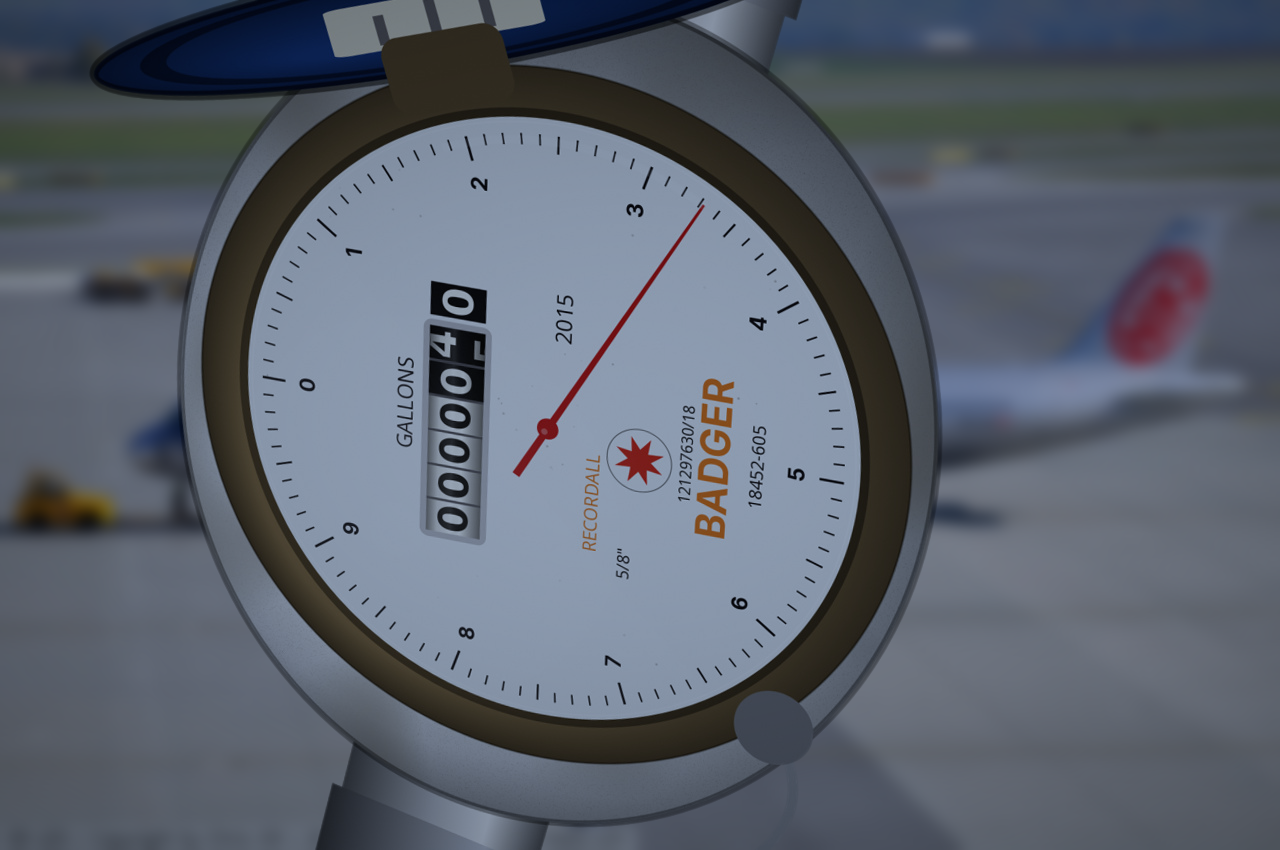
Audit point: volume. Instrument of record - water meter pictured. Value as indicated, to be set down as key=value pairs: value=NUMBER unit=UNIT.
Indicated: value=43.3 unit=gal
